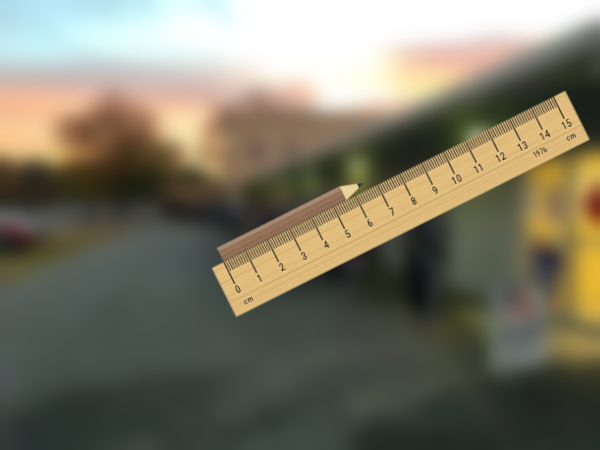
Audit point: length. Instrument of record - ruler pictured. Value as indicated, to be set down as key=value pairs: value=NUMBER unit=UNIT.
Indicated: value=6.5 unit=cm
